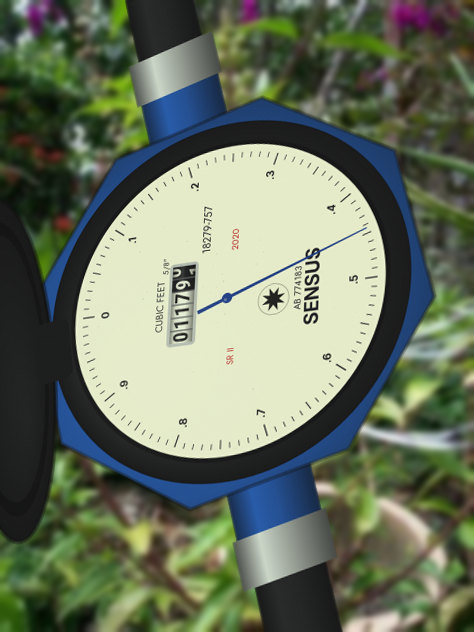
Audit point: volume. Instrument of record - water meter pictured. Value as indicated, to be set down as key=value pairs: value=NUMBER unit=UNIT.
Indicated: value=11790.44 unit=ft³
